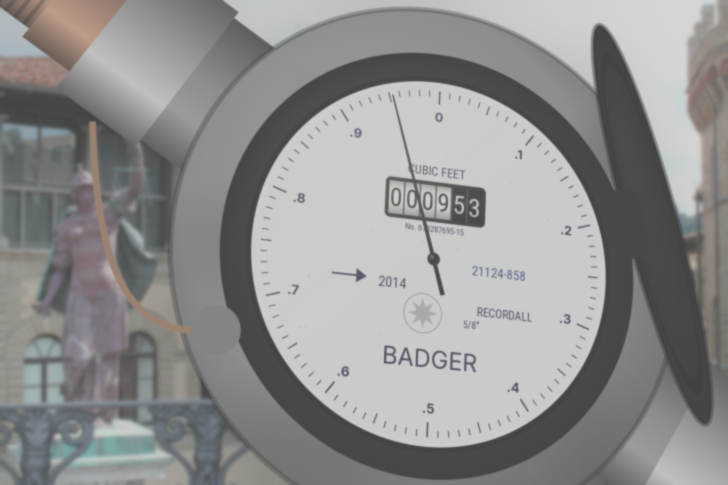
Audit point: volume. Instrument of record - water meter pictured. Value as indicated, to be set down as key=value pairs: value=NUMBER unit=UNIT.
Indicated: value=952.95 unit=ft³
